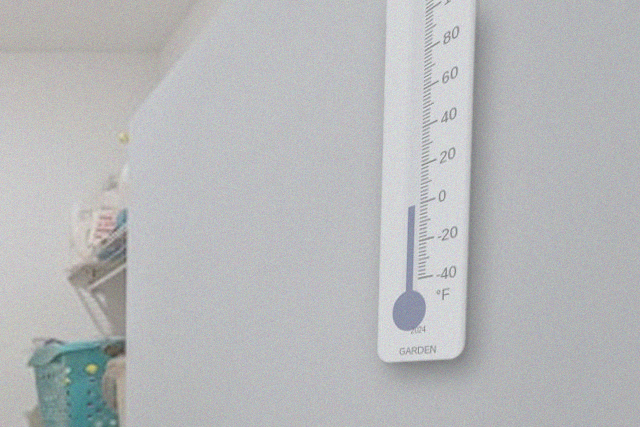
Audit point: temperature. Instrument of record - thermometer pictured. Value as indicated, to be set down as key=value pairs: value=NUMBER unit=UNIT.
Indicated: value=0 unit=°F
